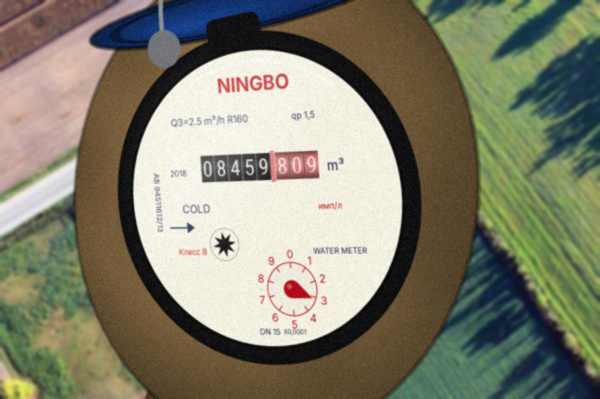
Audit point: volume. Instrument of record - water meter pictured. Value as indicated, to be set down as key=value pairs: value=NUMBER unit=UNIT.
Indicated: value=8459.8093 unit=m³
